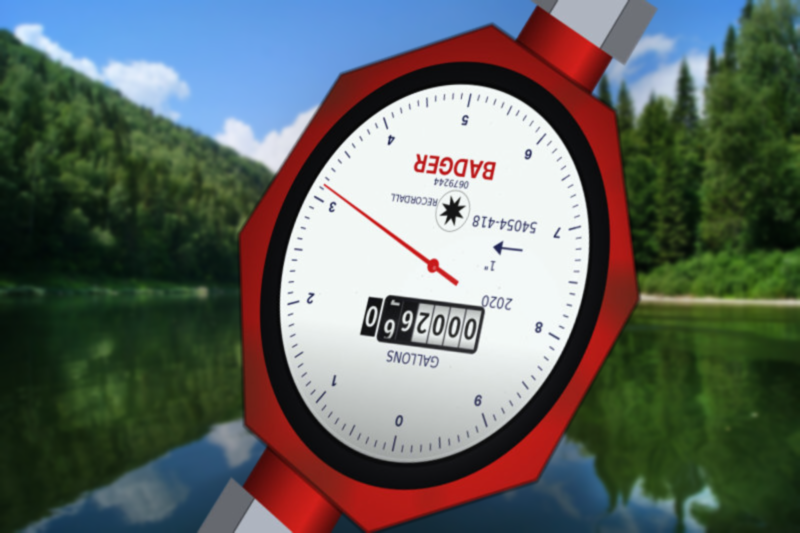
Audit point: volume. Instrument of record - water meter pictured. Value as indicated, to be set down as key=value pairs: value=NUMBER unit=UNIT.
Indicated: value=2663.1 unit=gal
